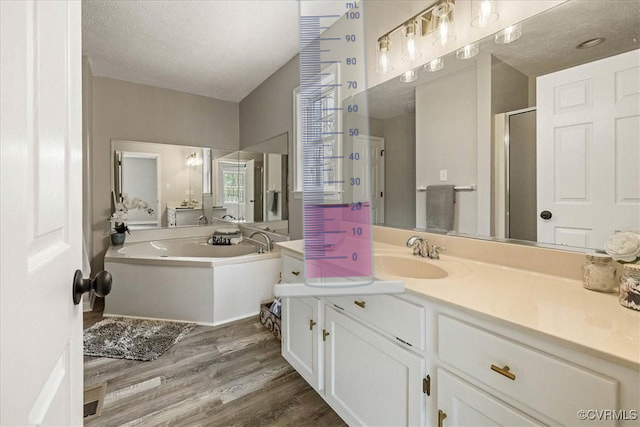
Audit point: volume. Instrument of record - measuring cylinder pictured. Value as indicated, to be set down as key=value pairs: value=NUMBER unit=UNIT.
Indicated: value=20 unit=mL
